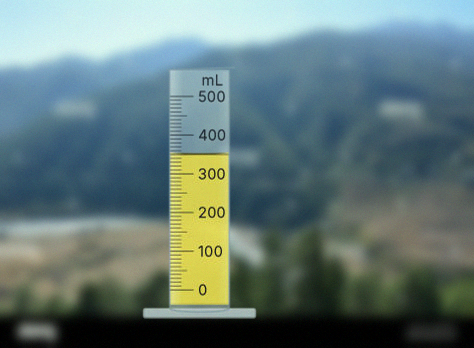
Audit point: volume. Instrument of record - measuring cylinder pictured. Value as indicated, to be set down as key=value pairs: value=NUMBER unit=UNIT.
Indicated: value=350 unit=mL
